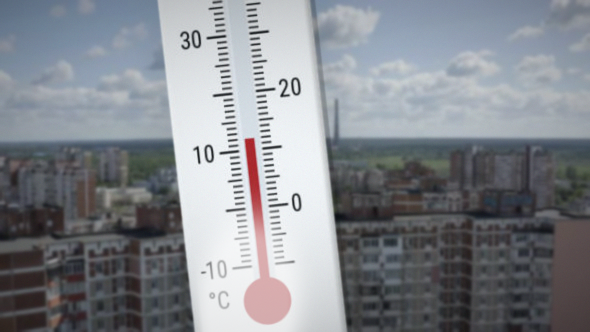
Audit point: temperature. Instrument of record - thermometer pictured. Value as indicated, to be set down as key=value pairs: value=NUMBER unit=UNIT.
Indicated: value=12 unit=°C
